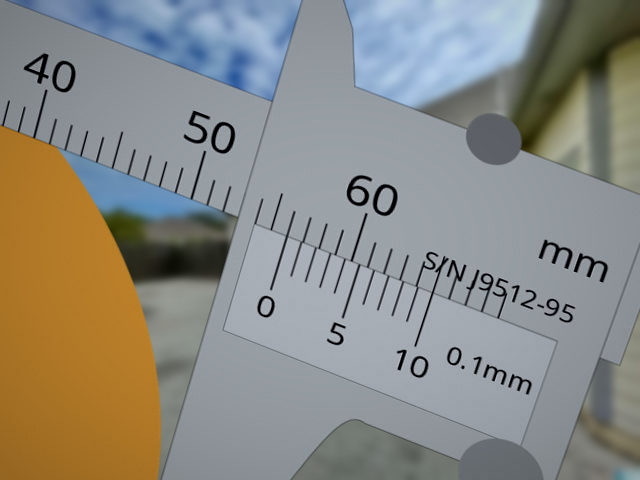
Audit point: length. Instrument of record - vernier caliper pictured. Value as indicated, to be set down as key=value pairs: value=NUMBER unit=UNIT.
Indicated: value=56.0 unit=mm
